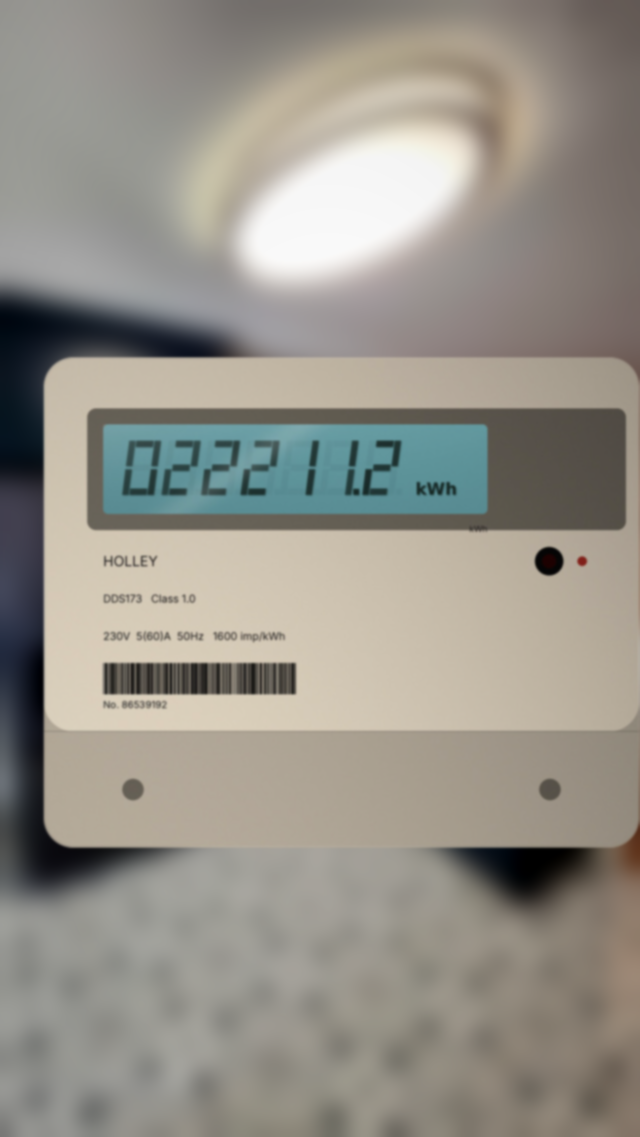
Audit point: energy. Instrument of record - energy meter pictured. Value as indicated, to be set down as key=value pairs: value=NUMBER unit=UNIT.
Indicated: value=22211.2 unit=kWh
